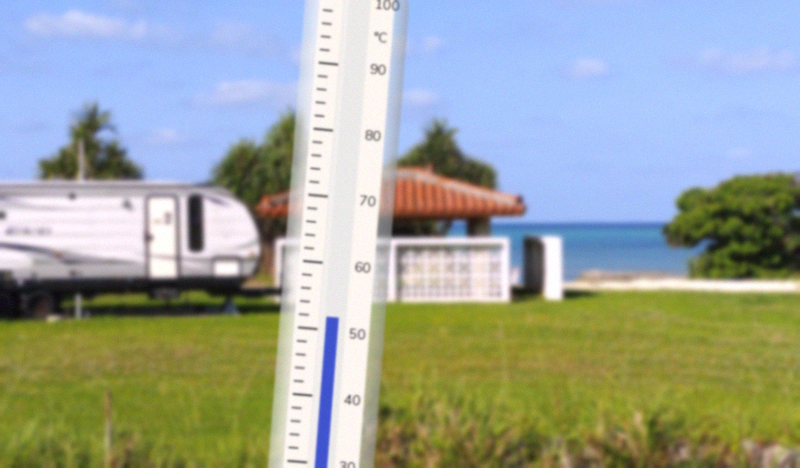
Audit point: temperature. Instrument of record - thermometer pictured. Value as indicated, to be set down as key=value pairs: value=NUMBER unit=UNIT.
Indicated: value=52 unit=°C
